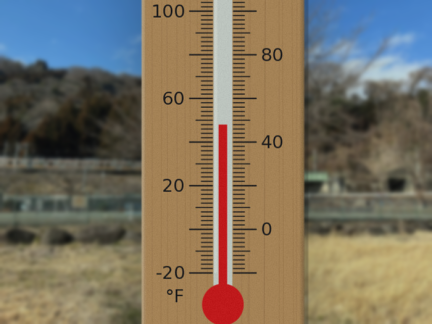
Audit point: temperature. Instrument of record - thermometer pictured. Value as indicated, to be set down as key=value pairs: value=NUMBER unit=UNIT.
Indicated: value=48 unit=°F
